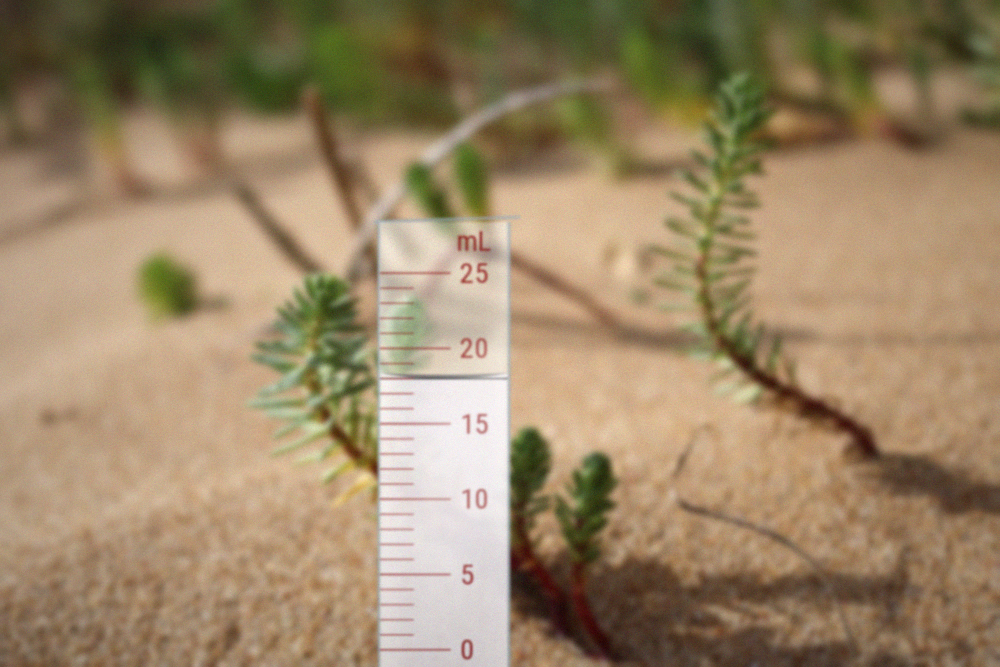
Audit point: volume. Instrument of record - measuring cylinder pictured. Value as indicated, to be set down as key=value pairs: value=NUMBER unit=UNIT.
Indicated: value=18 unit=mL
